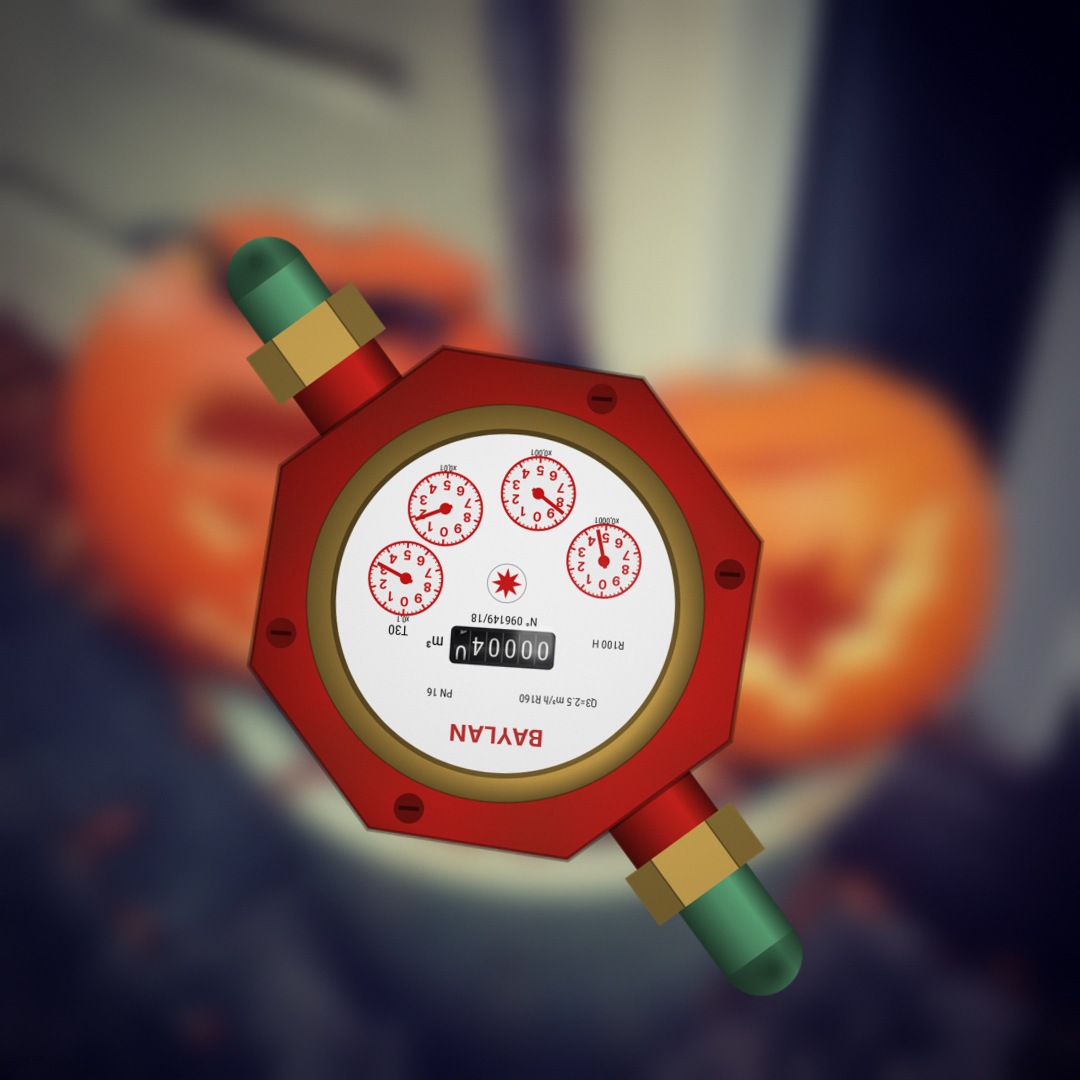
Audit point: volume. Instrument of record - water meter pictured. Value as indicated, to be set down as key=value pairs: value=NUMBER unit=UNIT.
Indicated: value=40.3184 unit=m³
